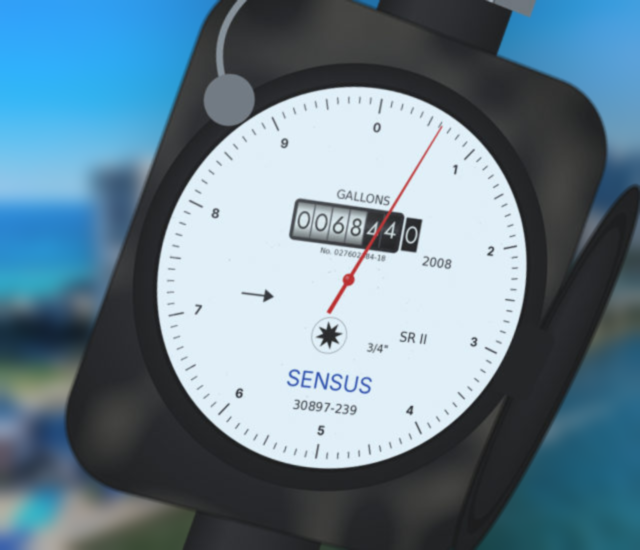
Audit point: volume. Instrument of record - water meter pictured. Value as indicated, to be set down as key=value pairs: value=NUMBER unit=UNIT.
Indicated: value=68440.6 unit=gal
